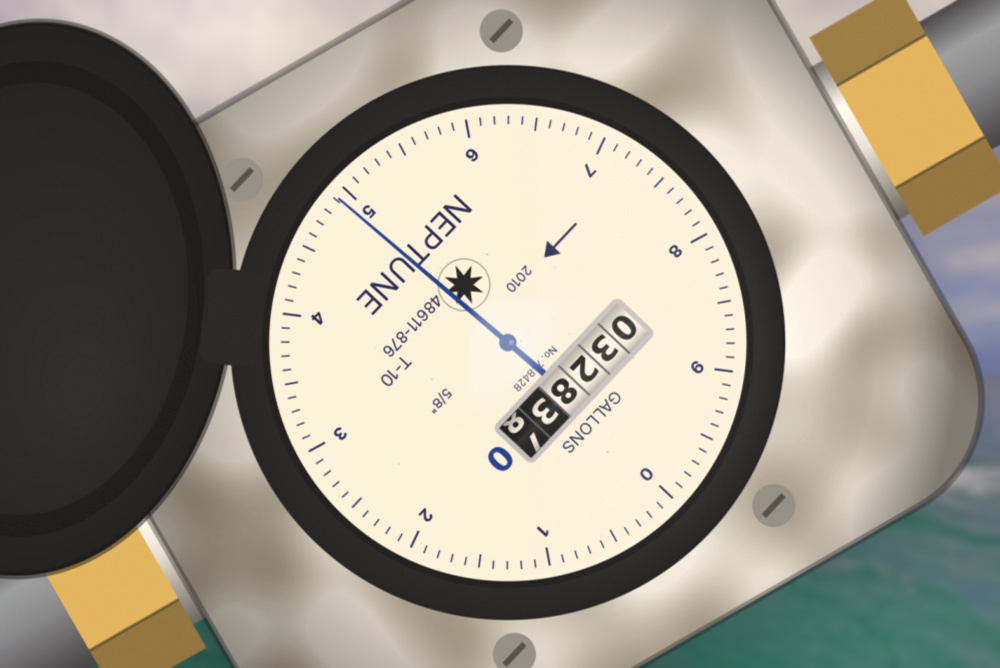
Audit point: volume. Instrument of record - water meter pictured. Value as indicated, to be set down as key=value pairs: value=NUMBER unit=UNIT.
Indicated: value=328374.9 unit=gal
